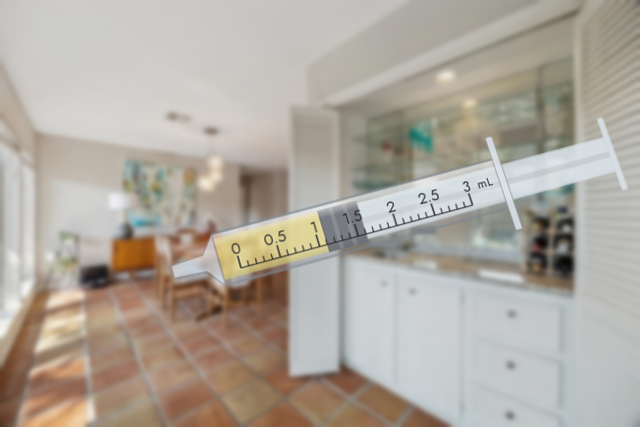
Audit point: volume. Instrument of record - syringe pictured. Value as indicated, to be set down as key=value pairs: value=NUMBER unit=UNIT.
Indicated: value=1.1 unit=mL
